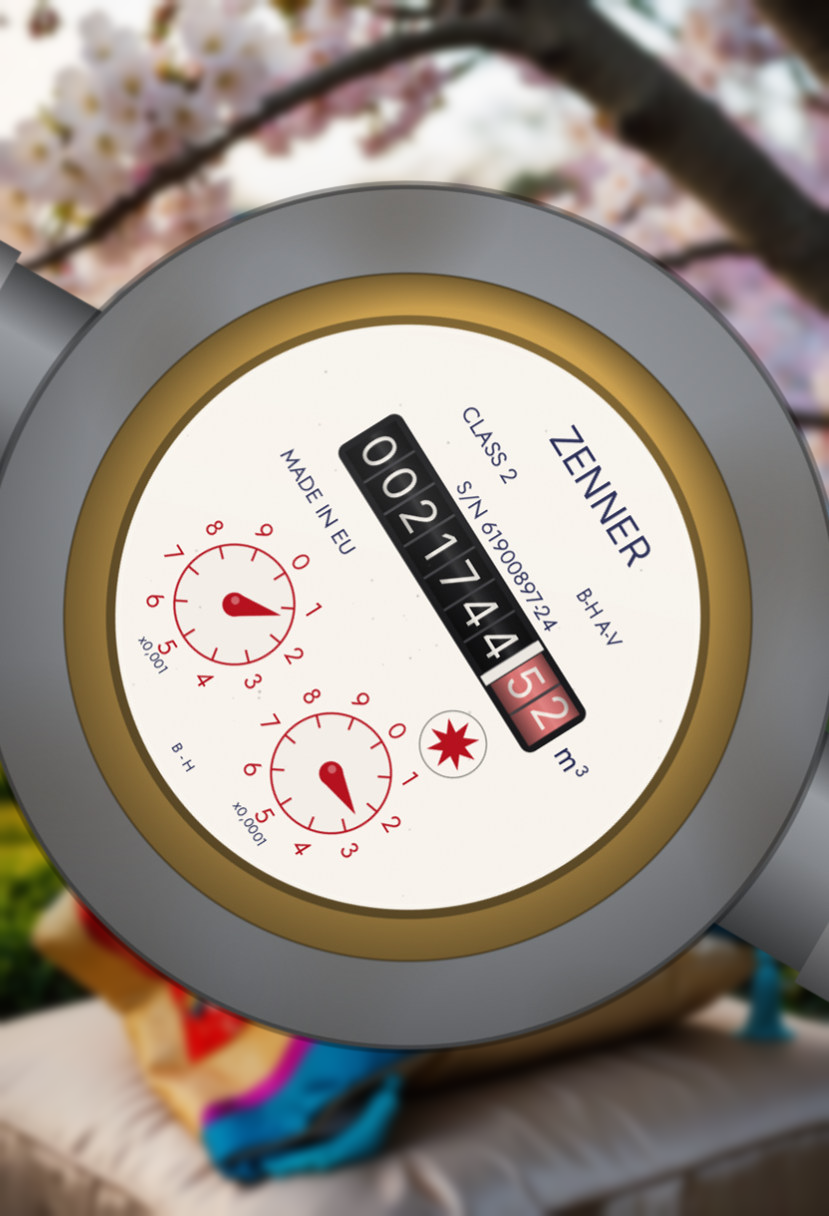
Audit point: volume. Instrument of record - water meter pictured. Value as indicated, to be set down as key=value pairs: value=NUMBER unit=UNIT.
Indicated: value=21744.5212 unit=m³
